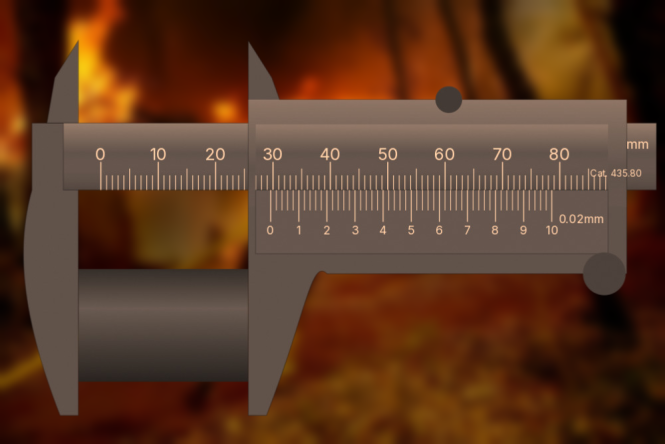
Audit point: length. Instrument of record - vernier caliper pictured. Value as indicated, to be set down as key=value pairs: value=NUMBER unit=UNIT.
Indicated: value=29.6 unit=mm
